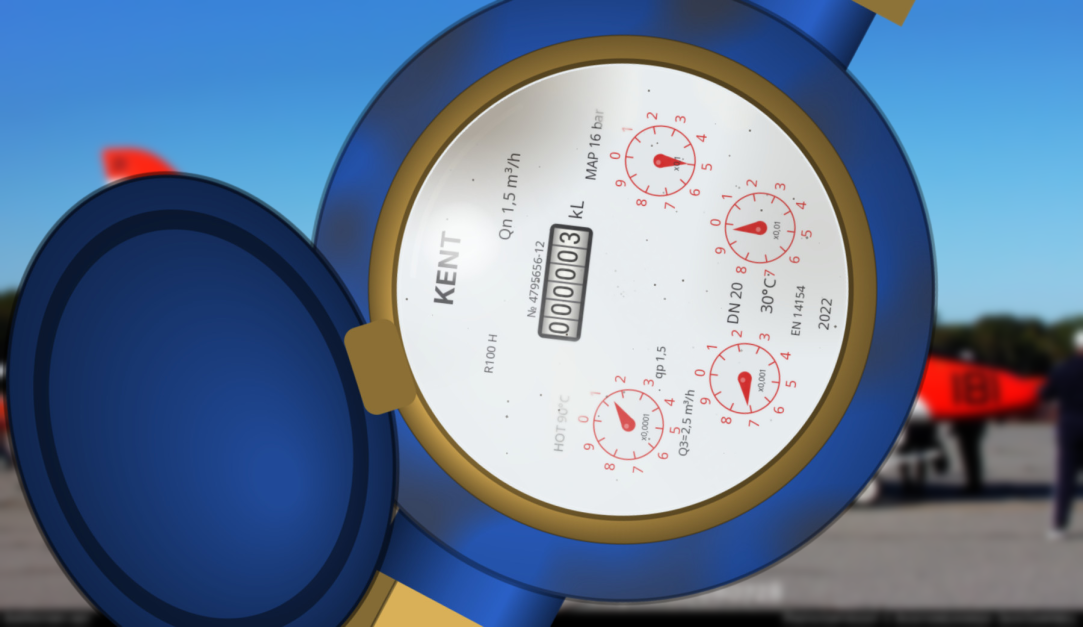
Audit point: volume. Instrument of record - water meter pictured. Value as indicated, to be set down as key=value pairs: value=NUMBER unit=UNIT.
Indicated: value=3.4971 unit=kL
